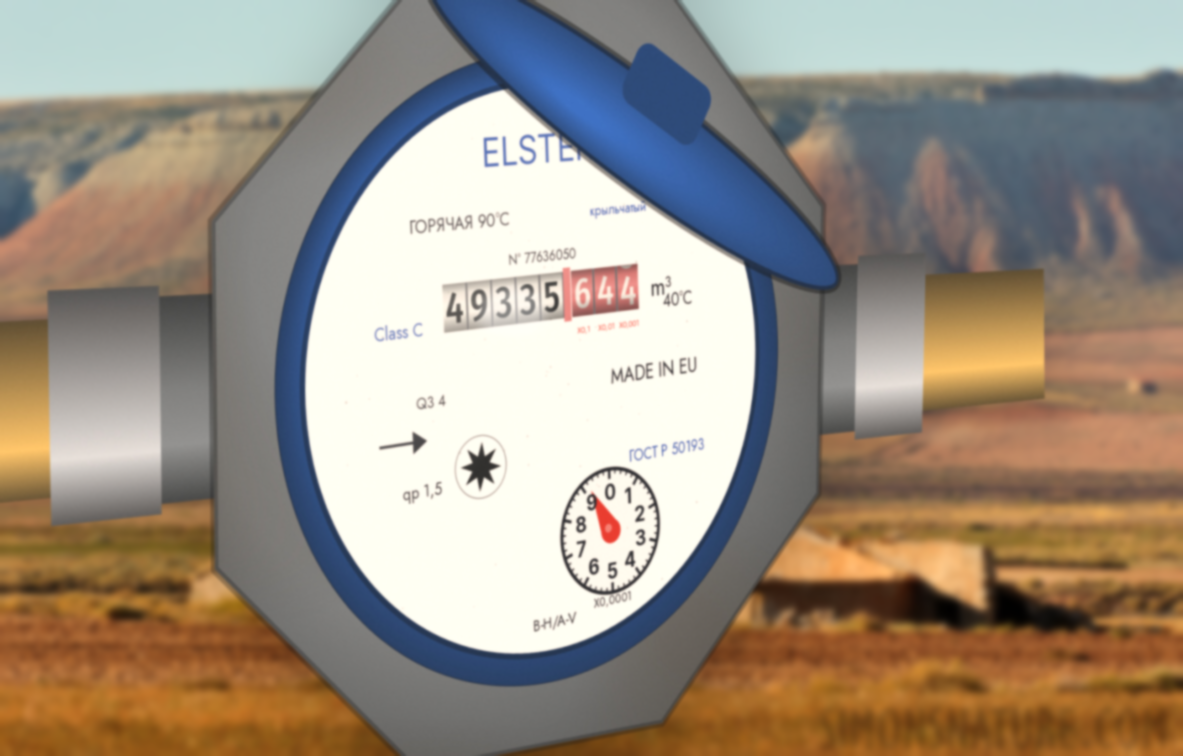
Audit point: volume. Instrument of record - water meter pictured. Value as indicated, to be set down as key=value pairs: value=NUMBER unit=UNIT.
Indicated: value=49335.6439 unit=m³
